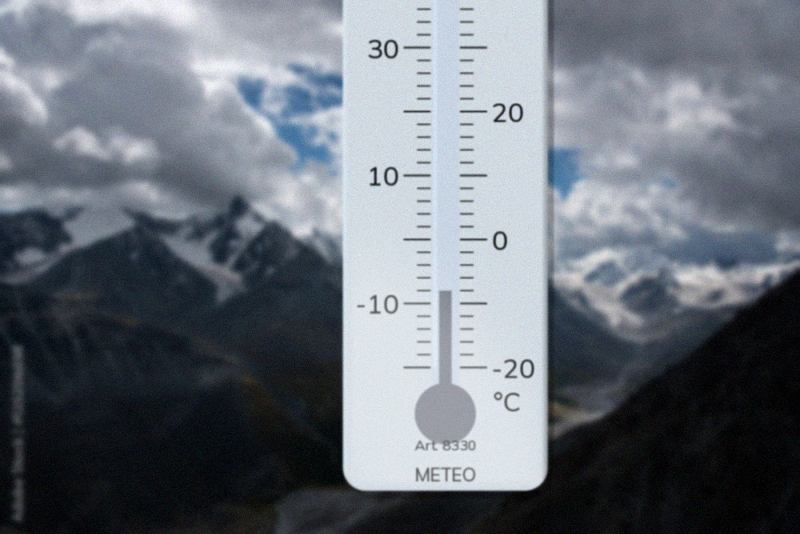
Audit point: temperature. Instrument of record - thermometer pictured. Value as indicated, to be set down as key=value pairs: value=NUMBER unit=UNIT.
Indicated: value=-8 unit=°C
